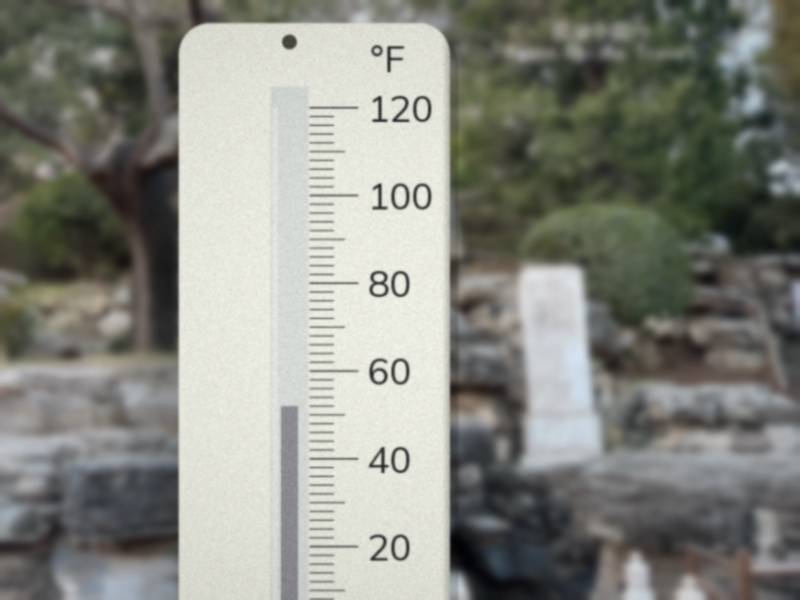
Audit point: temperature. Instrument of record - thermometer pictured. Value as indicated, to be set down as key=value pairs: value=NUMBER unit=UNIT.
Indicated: value=52 unit=°F
